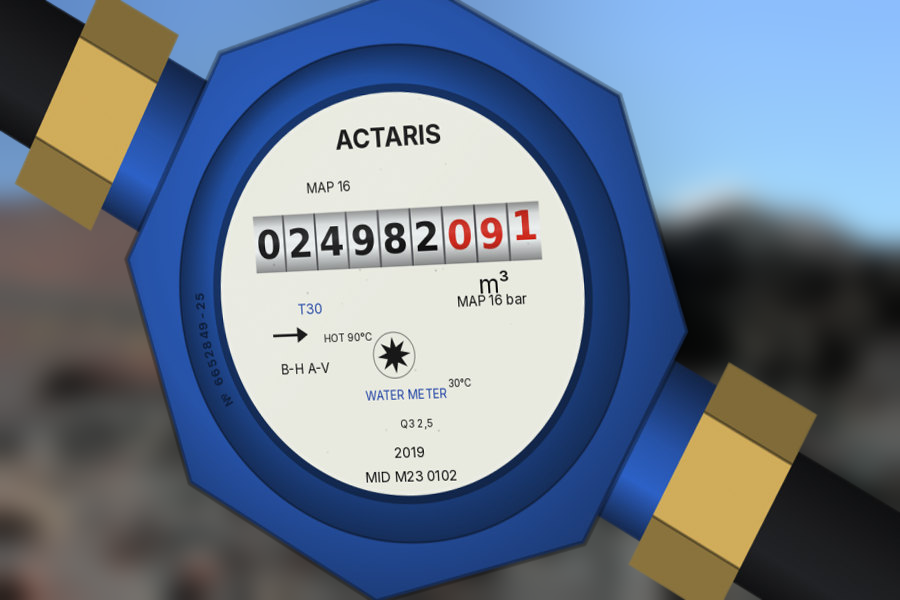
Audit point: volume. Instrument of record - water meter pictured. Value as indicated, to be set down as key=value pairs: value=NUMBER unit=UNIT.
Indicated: value=24982.091 unit=m³
